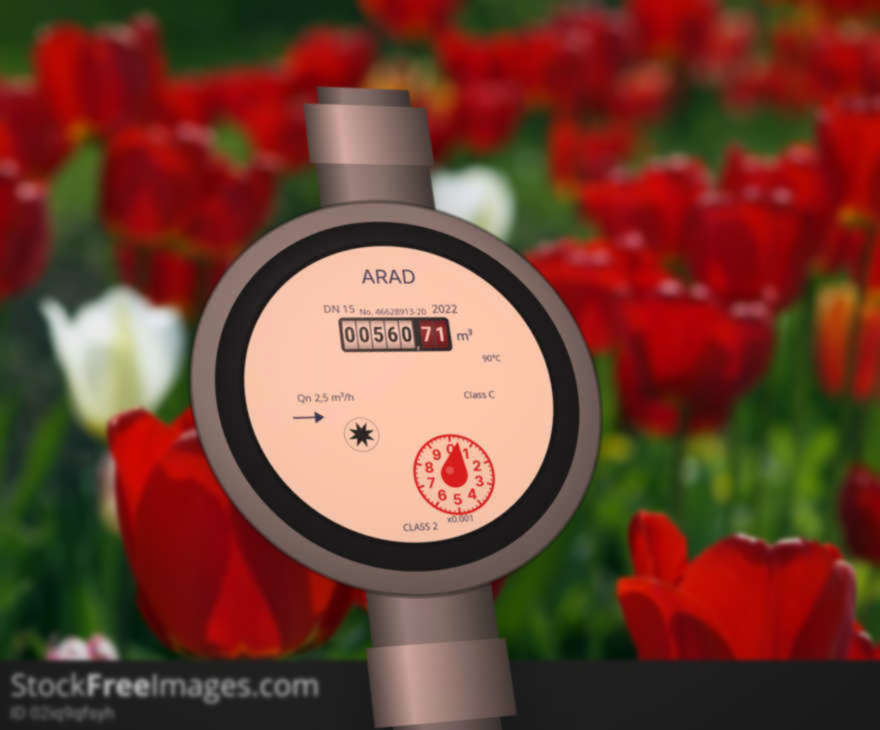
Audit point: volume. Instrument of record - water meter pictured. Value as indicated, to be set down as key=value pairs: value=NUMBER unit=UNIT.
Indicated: value=560.710 unit=m³
